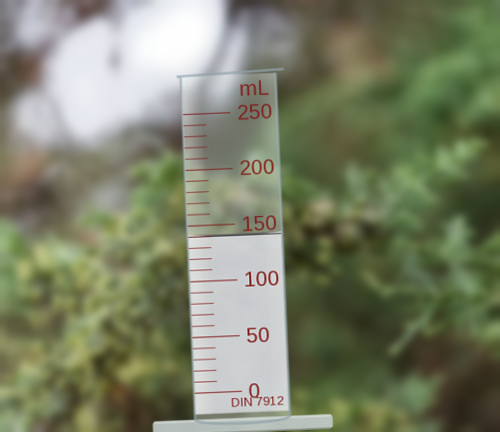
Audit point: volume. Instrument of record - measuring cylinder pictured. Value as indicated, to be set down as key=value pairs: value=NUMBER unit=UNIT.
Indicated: value=140 unit=mL
